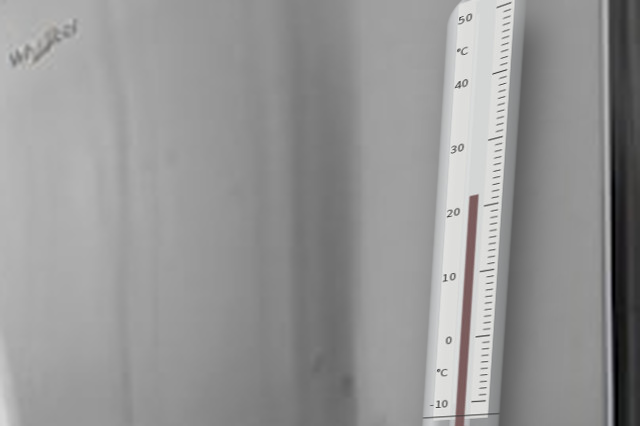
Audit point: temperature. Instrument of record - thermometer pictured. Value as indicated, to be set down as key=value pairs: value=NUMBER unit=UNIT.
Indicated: value=22 unit=°C
